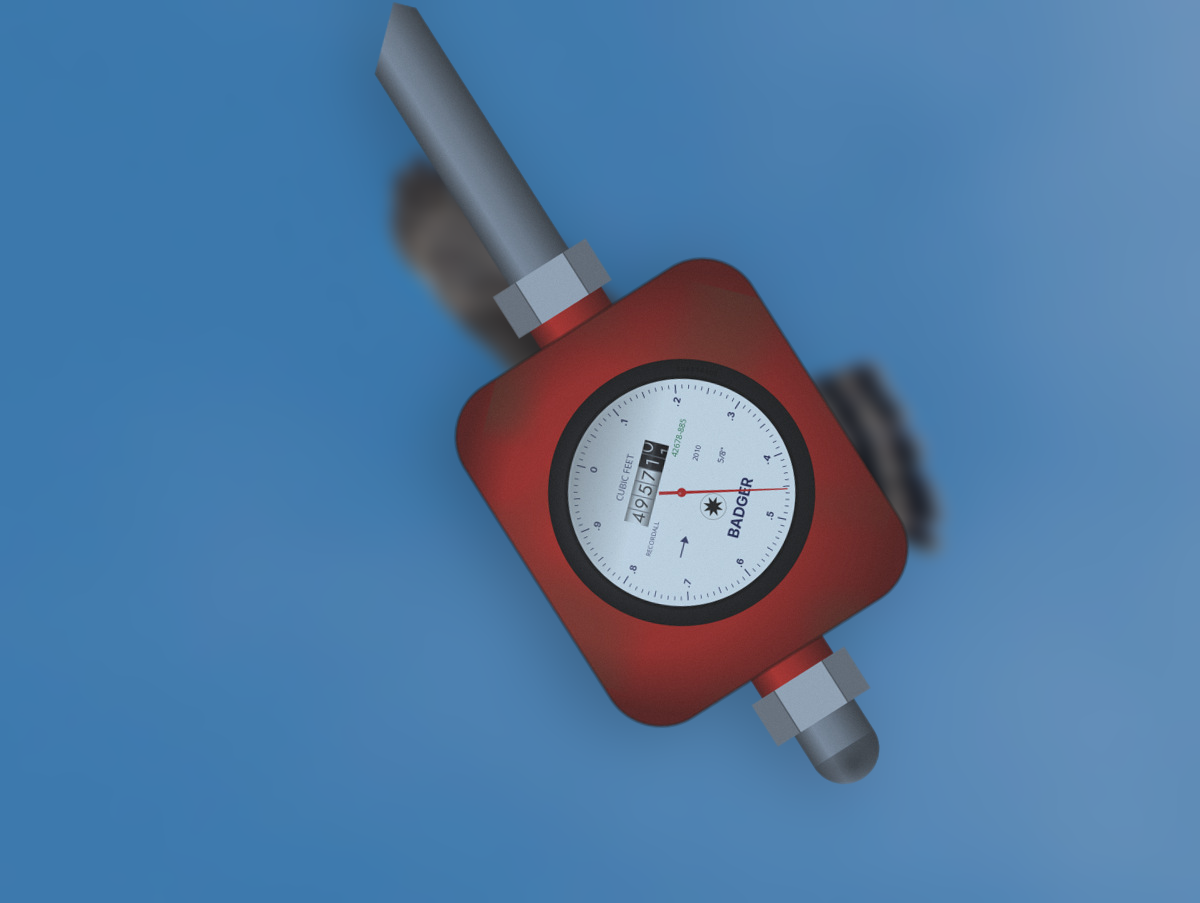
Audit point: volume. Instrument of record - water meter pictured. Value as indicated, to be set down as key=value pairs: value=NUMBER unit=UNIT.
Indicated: value=495710.45 unit=ft³
